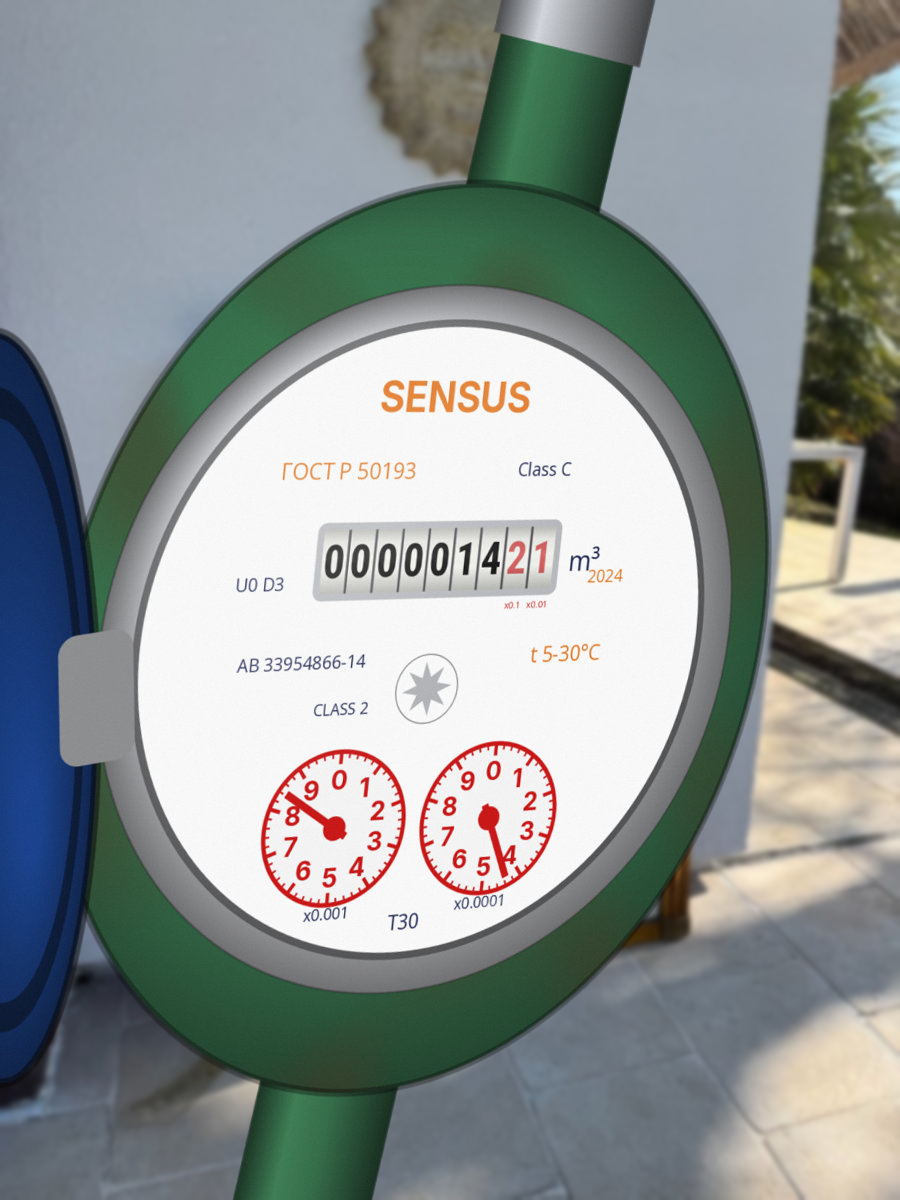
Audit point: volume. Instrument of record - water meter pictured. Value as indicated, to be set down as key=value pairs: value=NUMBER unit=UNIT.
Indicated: value=14.2184 unit=m³
